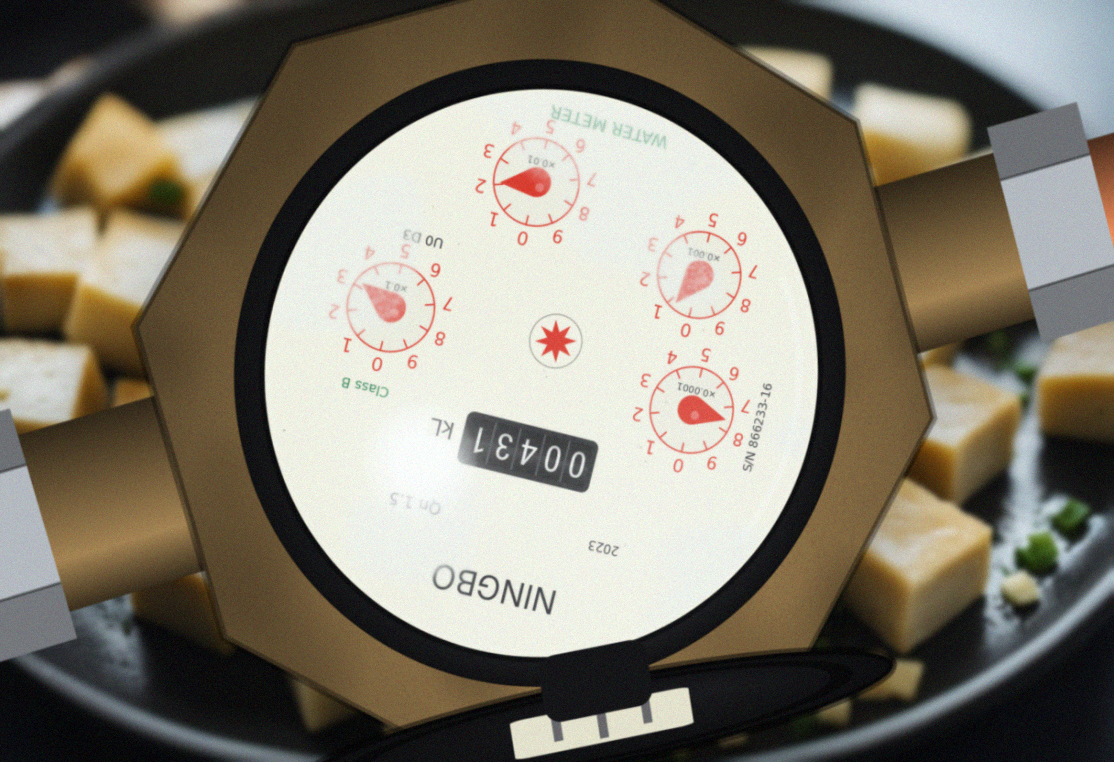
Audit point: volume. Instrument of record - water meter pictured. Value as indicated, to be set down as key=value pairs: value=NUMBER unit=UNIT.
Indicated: value=431.3207 unit=kL
